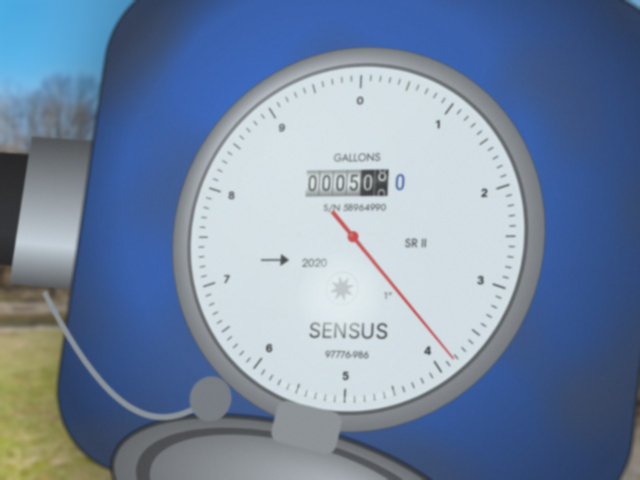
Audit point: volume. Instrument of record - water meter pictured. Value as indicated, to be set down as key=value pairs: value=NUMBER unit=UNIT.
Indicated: value=5083.8 unit=gal
